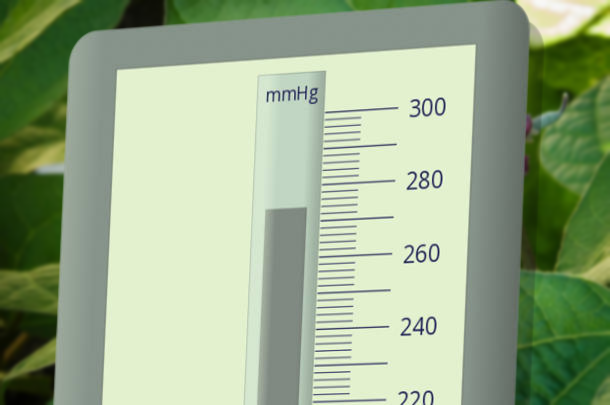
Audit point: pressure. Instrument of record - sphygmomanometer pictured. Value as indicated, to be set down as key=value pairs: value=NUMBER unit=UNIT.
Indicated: value=274 unit=mmHg
